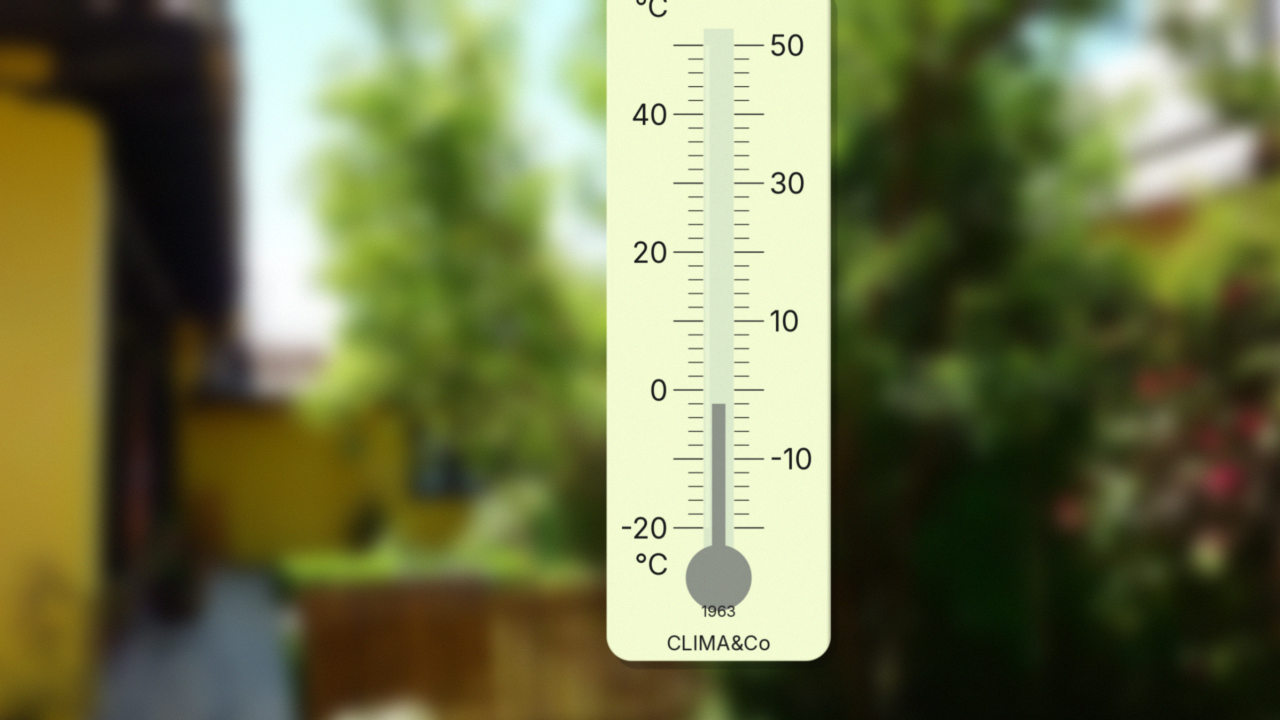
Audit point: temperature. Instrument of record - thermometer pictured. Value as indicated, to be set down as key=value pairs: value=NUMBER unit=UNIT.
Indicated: value=-2 unit=°C
